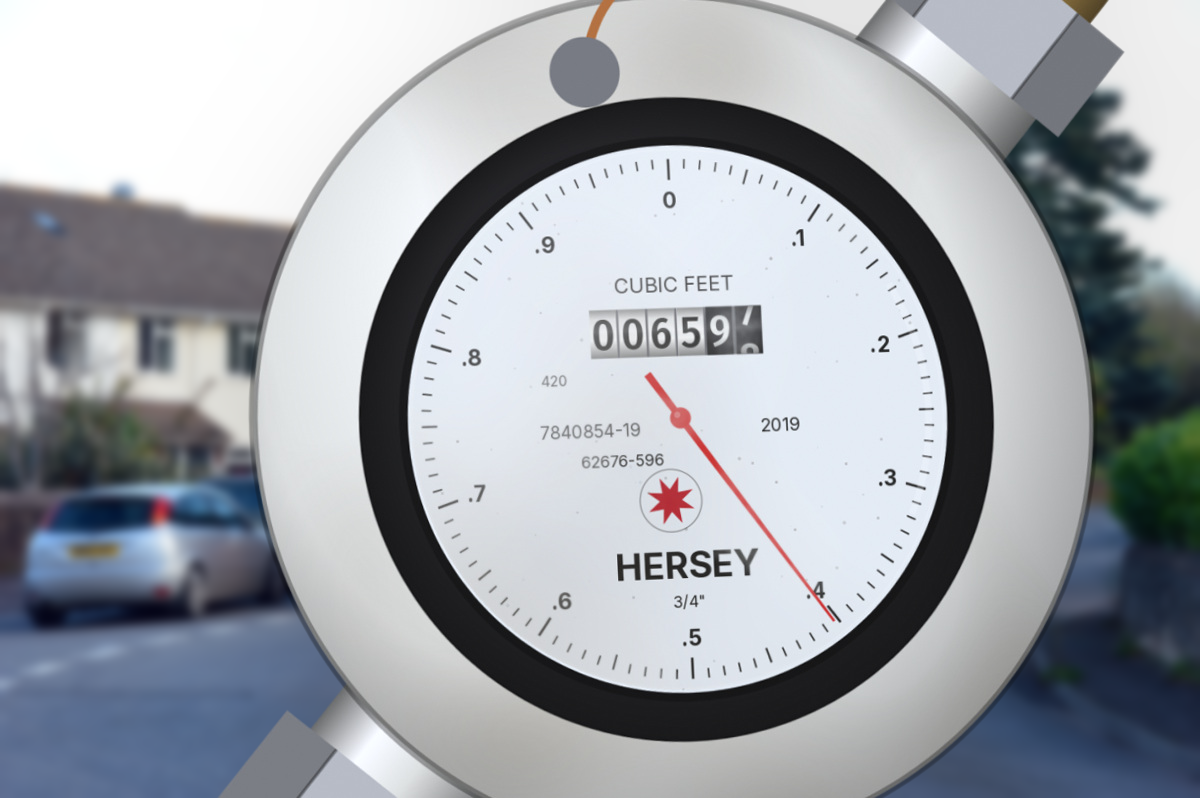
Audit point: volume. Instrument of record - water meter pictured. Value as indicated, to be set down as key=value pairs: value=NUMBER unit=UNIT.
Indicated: value=6597.40 unit=ft³
